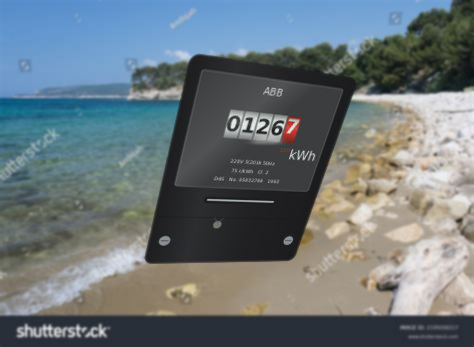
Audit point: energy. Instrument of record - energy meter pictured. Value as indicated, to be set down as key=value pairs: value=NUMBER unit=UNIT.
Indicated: value=126.7 unit=kWh
